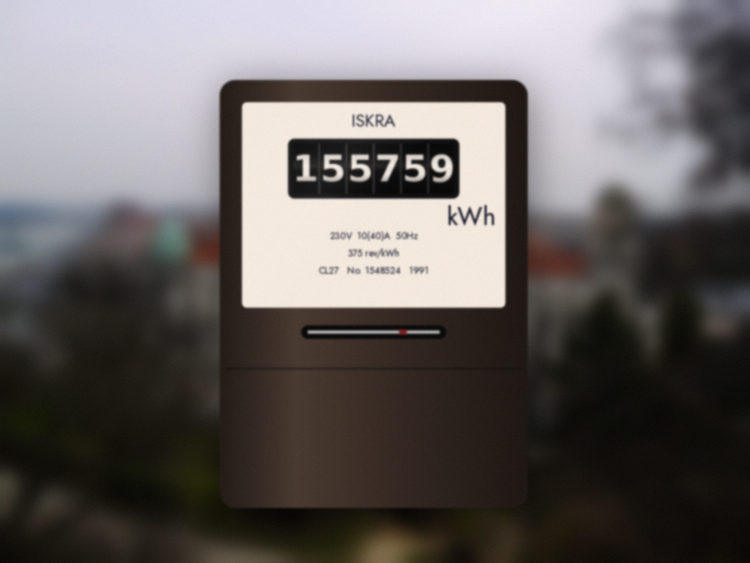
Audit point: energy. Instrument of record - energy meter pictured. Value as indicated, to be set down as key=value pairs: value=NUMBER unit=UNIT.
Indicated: value=155759 unit=kWh
